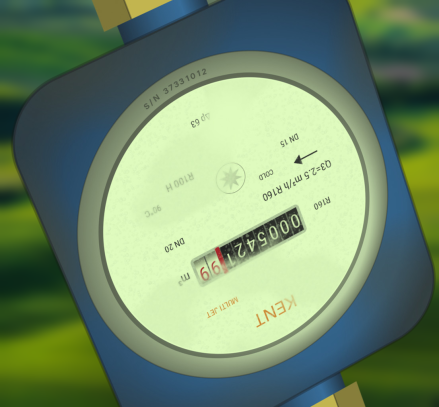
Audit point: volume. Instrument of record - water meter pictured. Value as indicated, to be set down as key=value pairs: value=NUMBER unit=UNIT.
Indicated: value=5421.99 unit=m³
